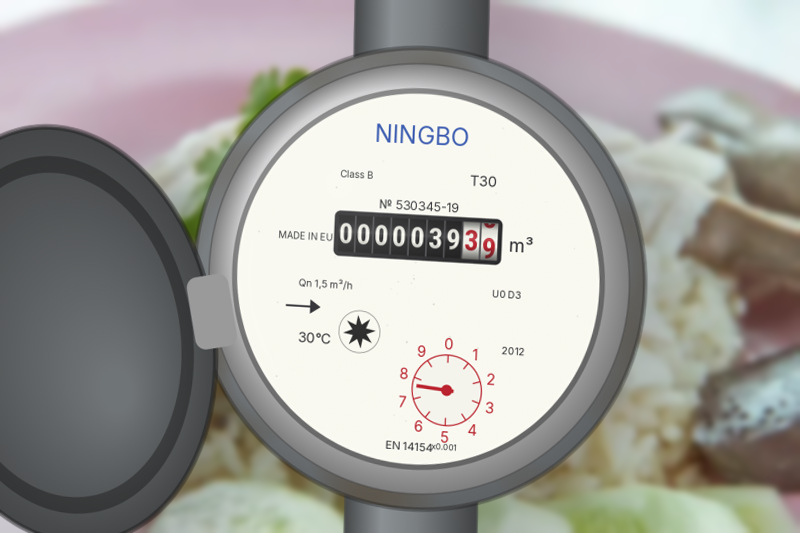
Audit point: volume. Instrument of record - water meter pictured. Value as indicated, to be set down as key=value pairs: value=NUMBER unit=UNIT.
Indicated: value=39.387 unit=m³
